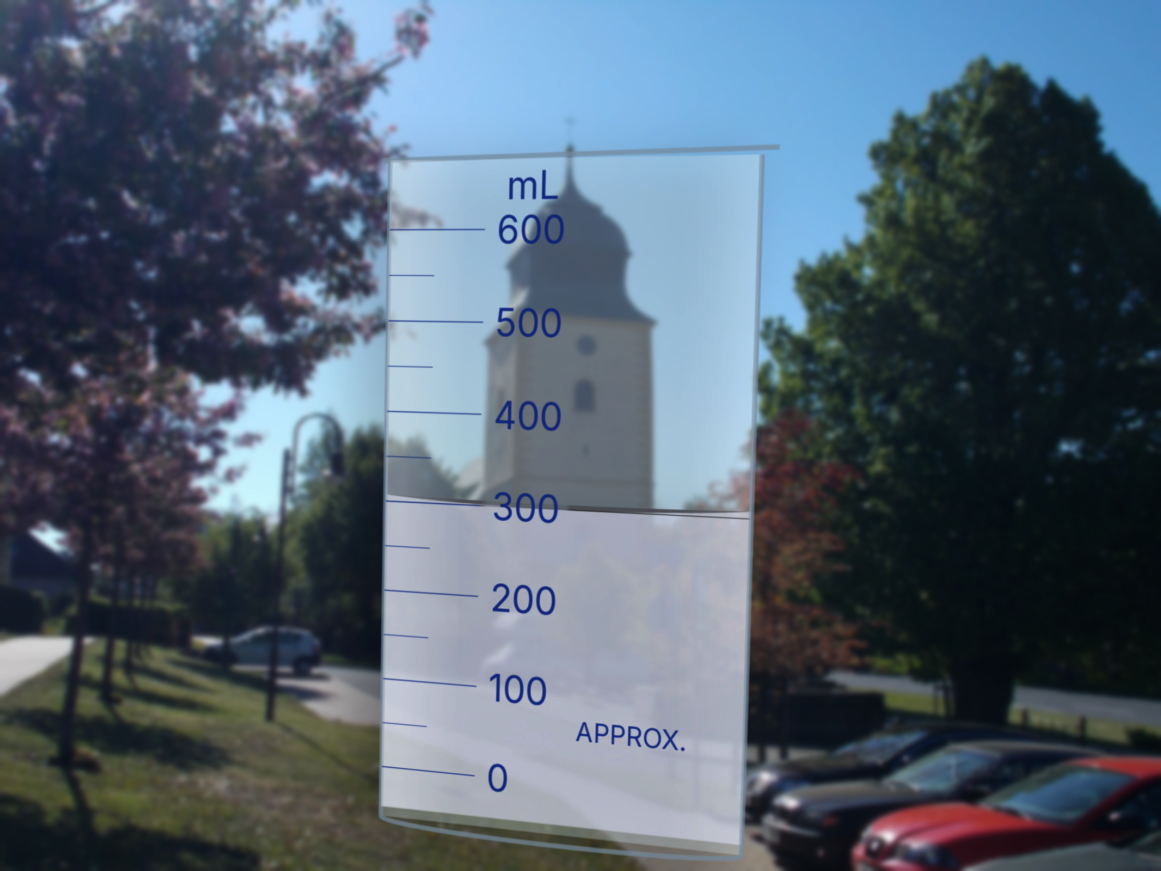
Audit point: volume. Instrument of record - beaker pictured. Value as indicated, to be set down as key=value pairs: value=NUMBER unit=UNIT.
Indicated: value=300 unit=mL
